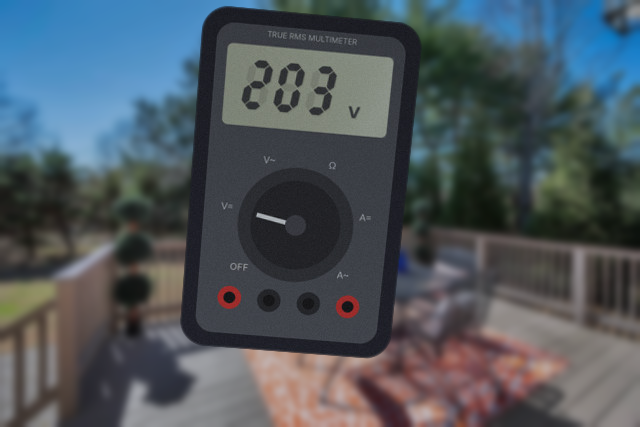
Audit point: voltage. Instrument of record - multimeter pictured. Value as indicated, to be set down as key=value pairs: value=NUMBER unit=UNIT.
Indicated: value=203 unit=V
